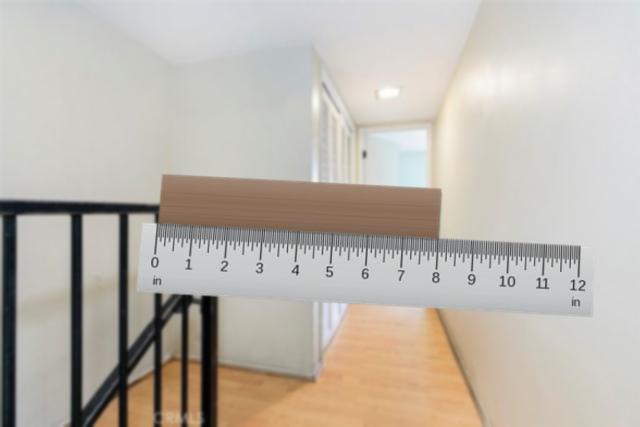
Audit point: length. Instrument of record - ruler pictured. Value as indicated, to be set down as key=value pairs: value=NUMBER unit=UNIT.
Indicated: value=8 unit=in
